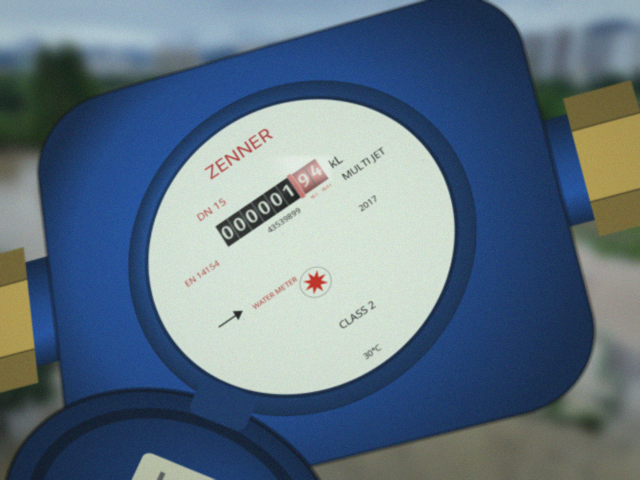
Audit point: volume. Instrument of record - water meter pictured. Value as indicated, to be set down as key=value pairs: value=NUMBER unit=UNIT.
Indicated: value=1.94 unit=kL
